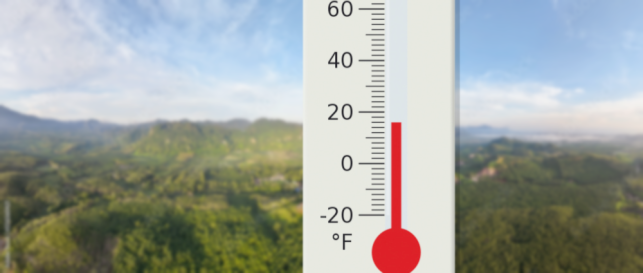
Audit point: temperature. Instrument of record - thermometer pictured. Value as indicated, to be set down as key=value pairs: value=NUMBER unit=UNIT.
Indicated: value=16 unit=°F
